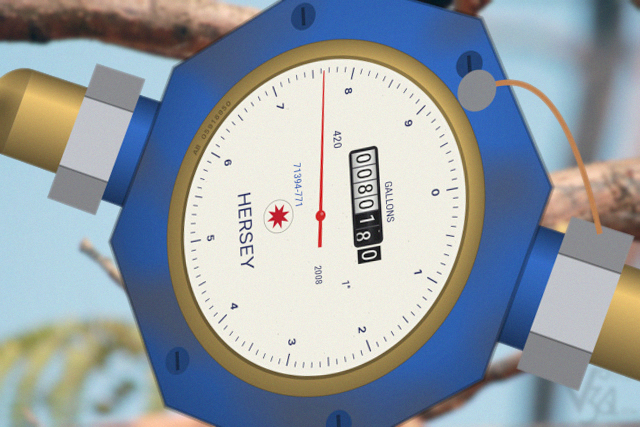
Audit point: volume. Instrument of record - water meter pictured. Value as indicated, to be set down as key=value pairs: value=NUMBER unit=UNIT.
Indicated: value=80177.6 unit=gal
